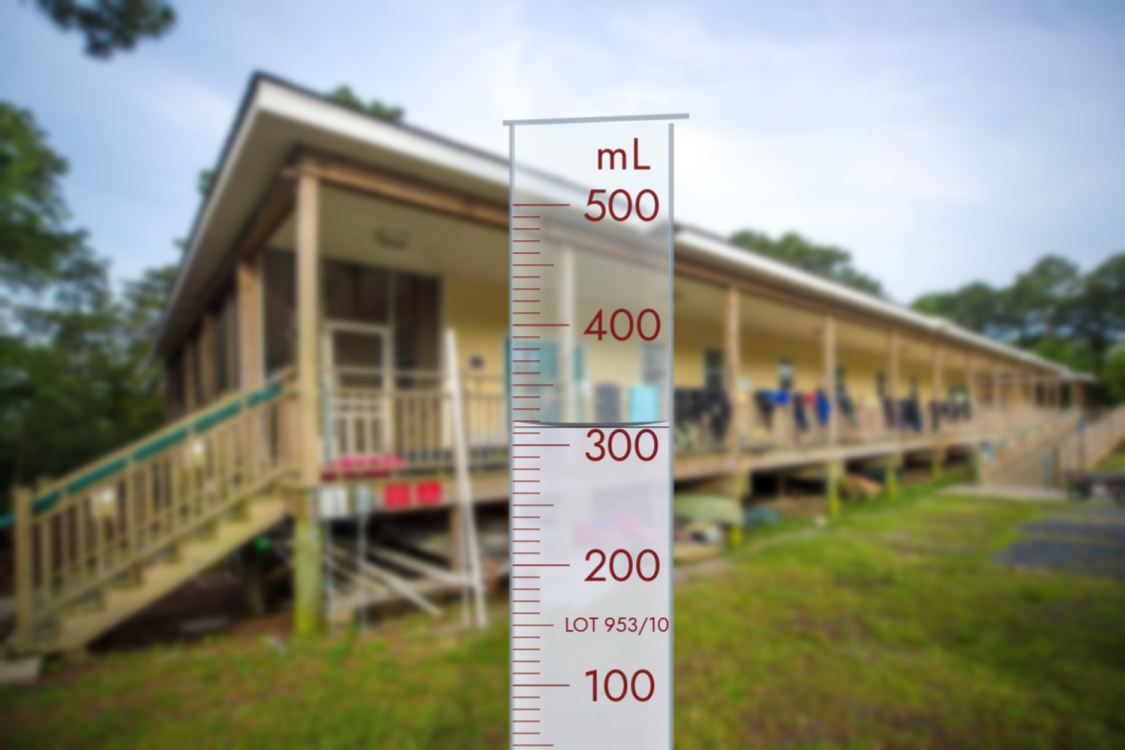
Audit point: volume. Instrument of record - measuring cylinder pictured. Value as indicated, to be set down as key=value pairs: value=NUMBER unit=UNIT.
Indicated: value=315 unit=mL
